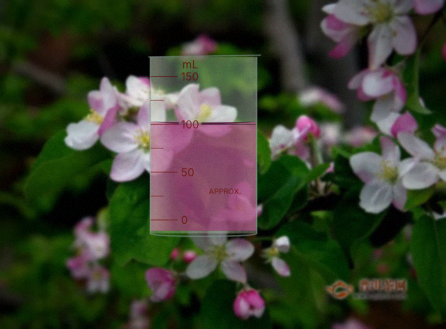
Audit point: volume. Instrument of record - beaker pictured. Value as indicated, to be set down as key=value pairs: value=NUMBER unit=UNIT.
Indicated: value=100 unit=mL
